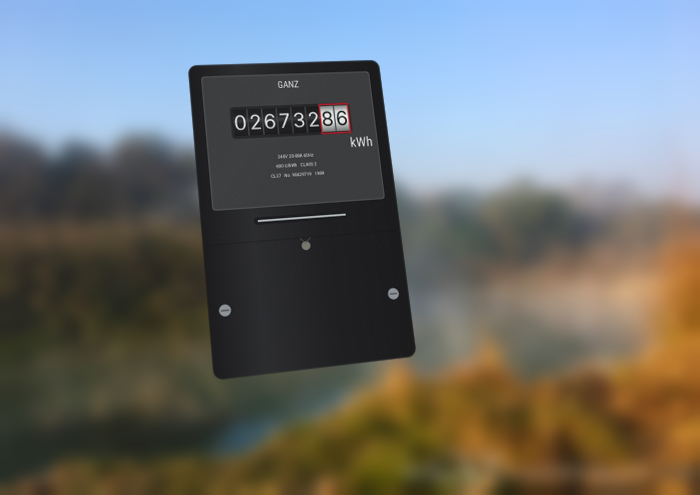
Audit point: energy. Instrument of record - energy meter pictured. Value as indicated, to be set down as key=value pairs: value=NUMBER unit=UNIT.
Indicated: value=26732.86 unit=kWh
